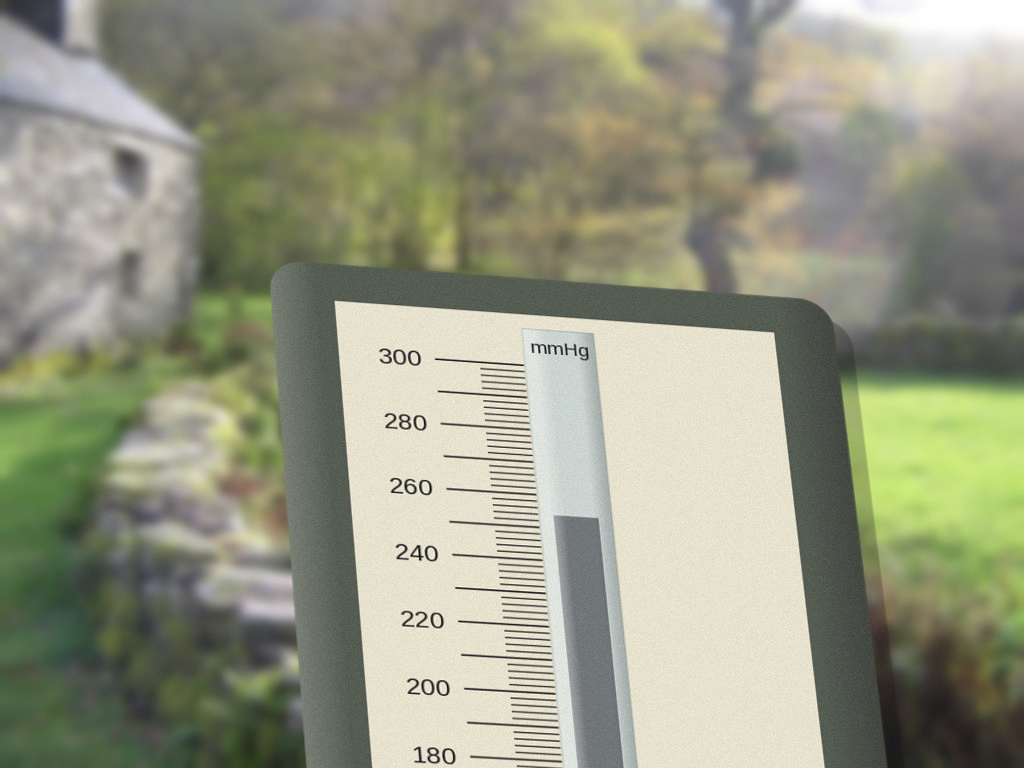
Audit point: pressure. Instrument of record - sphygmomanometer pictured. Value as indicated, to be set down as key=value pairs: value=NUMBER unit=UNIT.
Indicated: value=254 unit=mmHg
